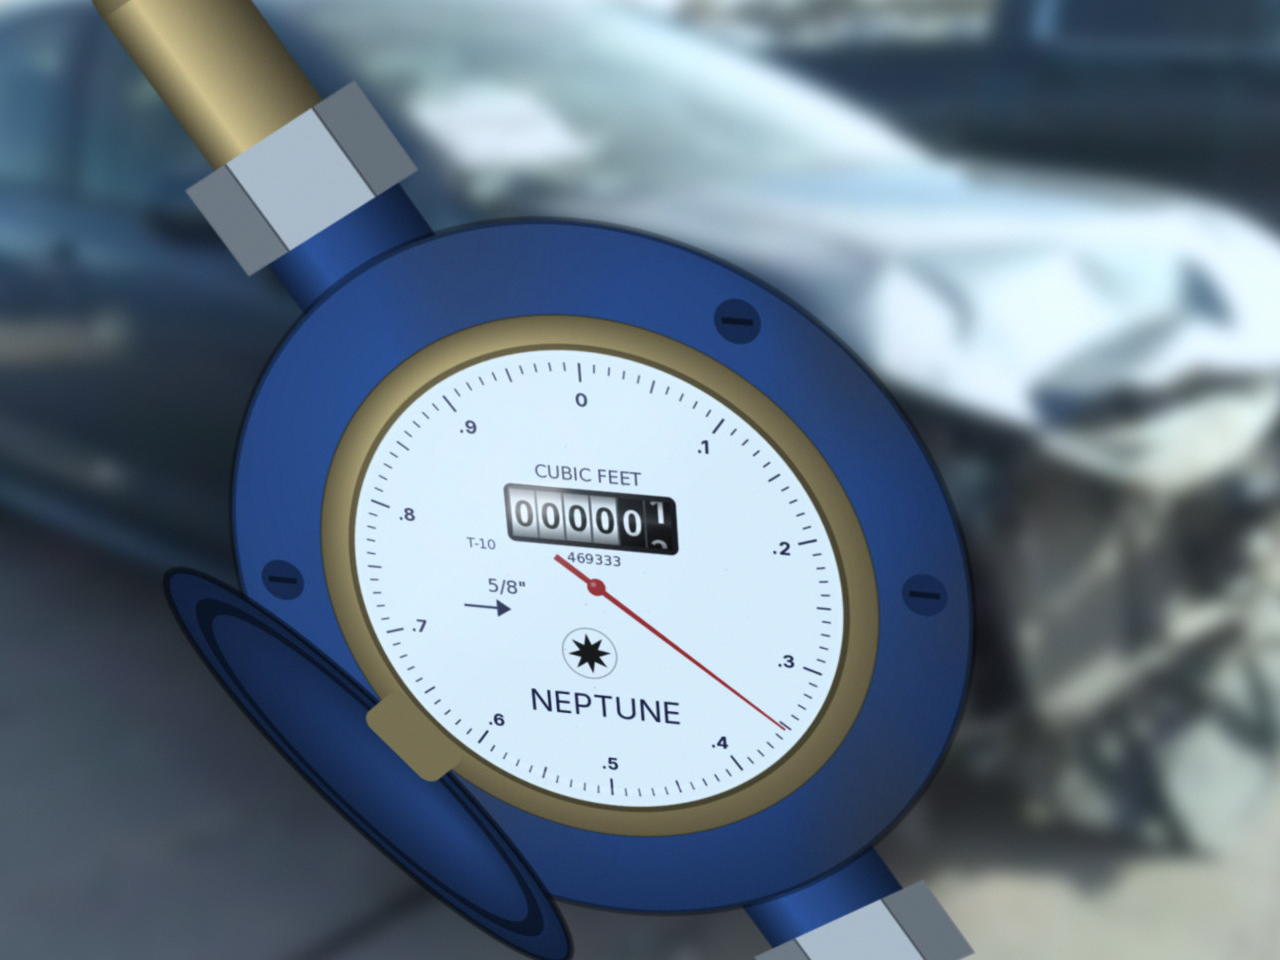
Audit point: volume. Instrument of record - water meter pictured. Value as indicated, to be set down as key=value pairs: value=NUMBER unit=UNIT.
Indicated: value=1.35 unit=ft³
